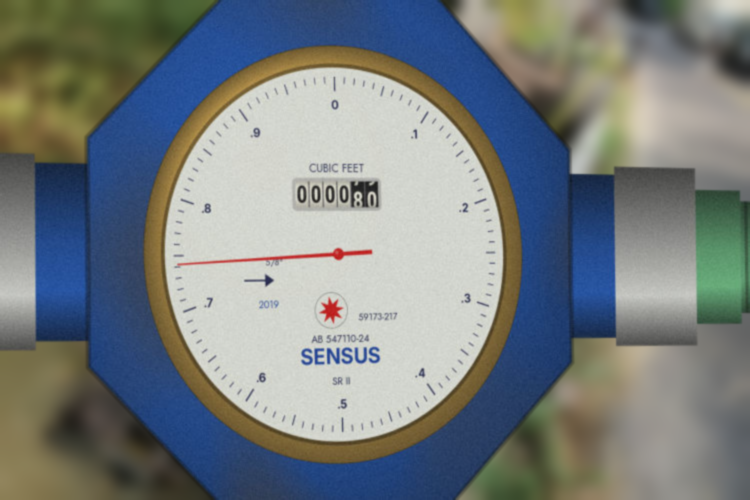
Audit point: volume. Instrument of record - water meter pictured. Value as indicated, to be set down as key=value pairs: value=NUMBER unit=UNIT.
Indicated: value=79.74 unit=ft³
